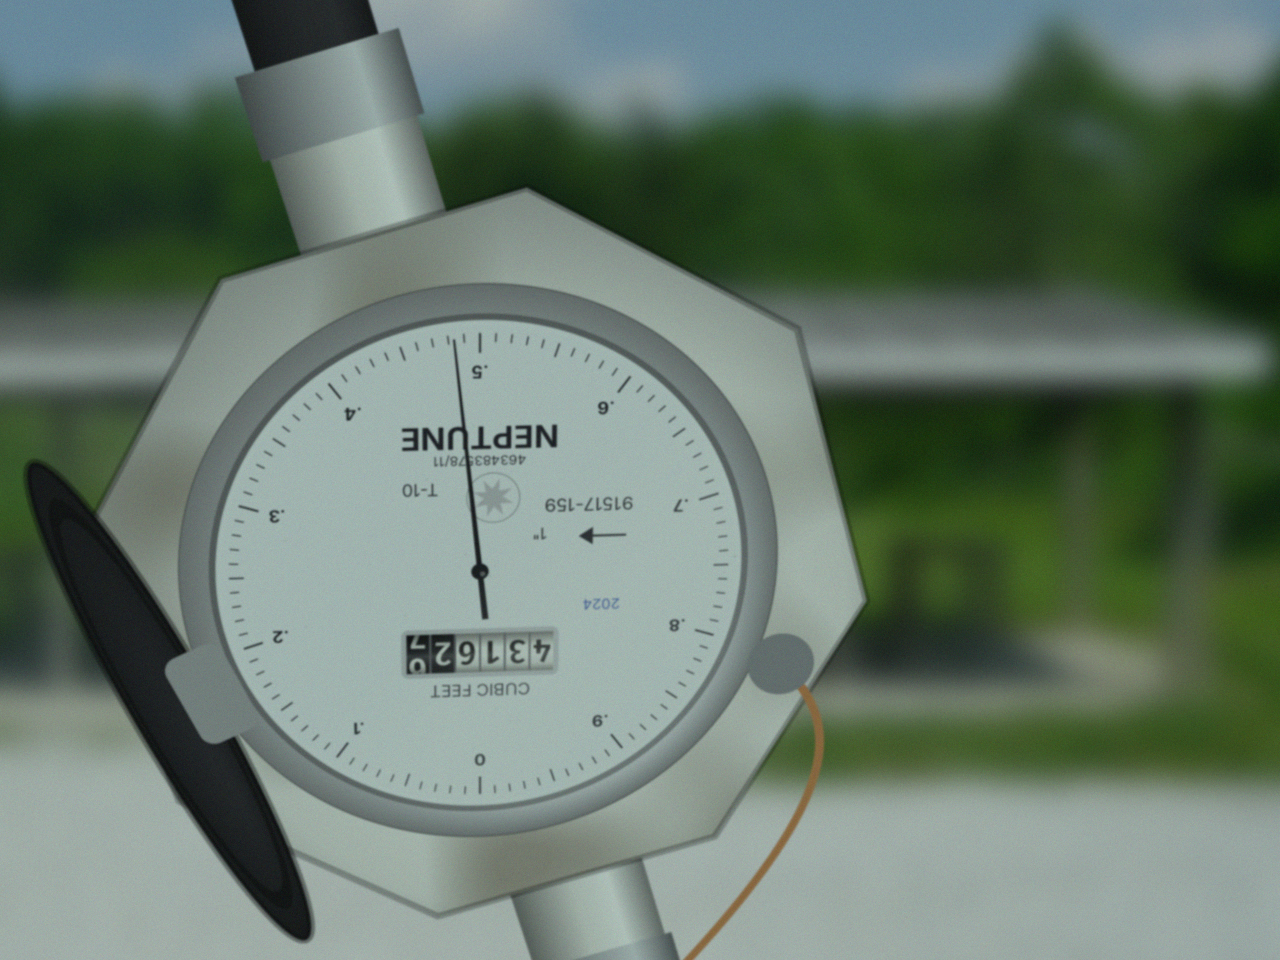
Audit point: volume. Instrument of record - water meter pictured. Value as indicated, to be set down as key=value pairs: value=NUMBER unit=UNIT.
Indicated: value=431626.48 unit=ft³
